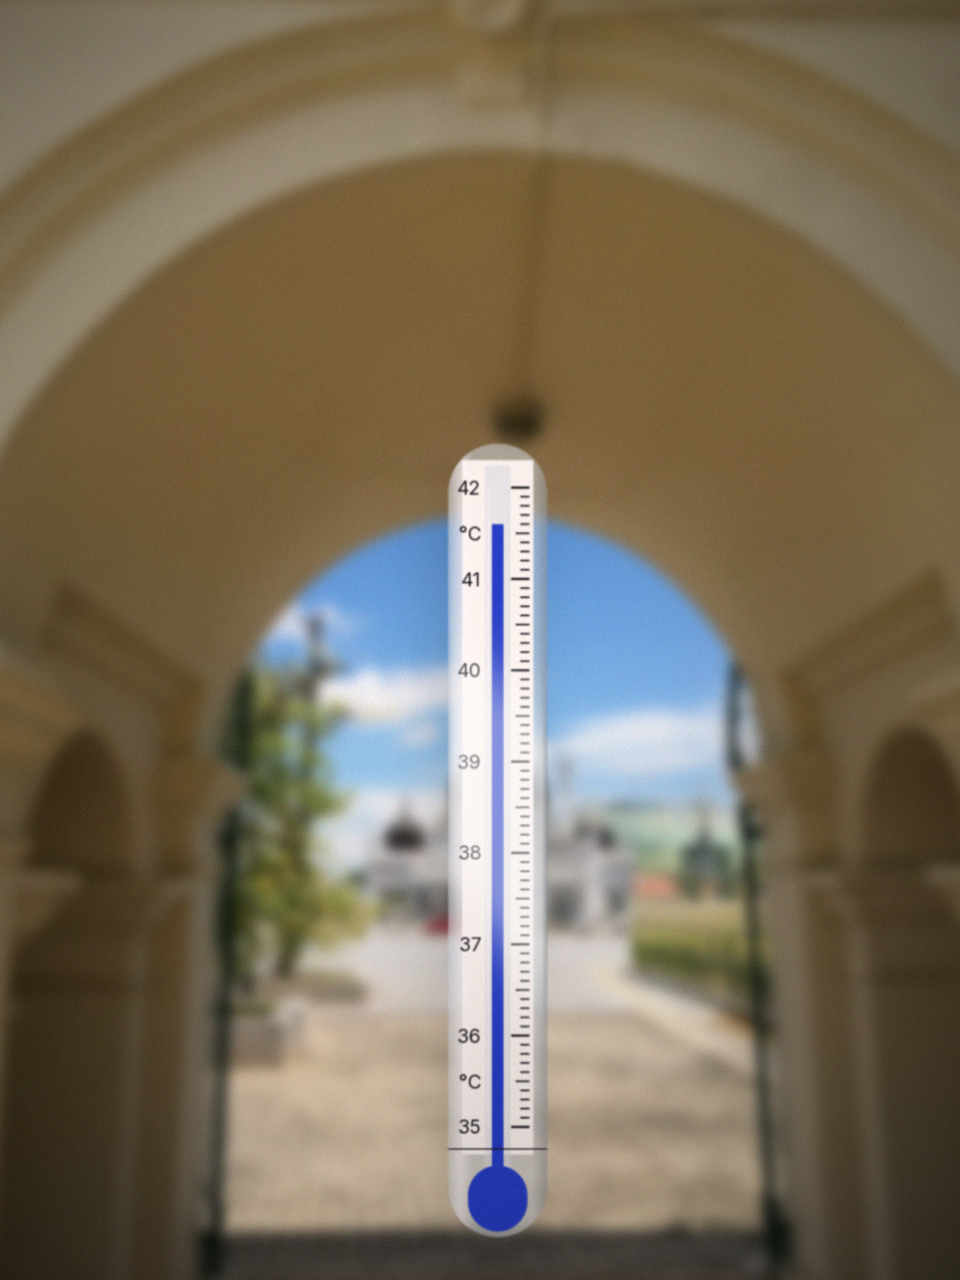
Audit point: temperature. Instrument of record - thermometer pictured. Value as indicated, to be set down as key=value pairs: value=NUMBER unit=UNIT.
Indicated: value=41.6 unit=°C
